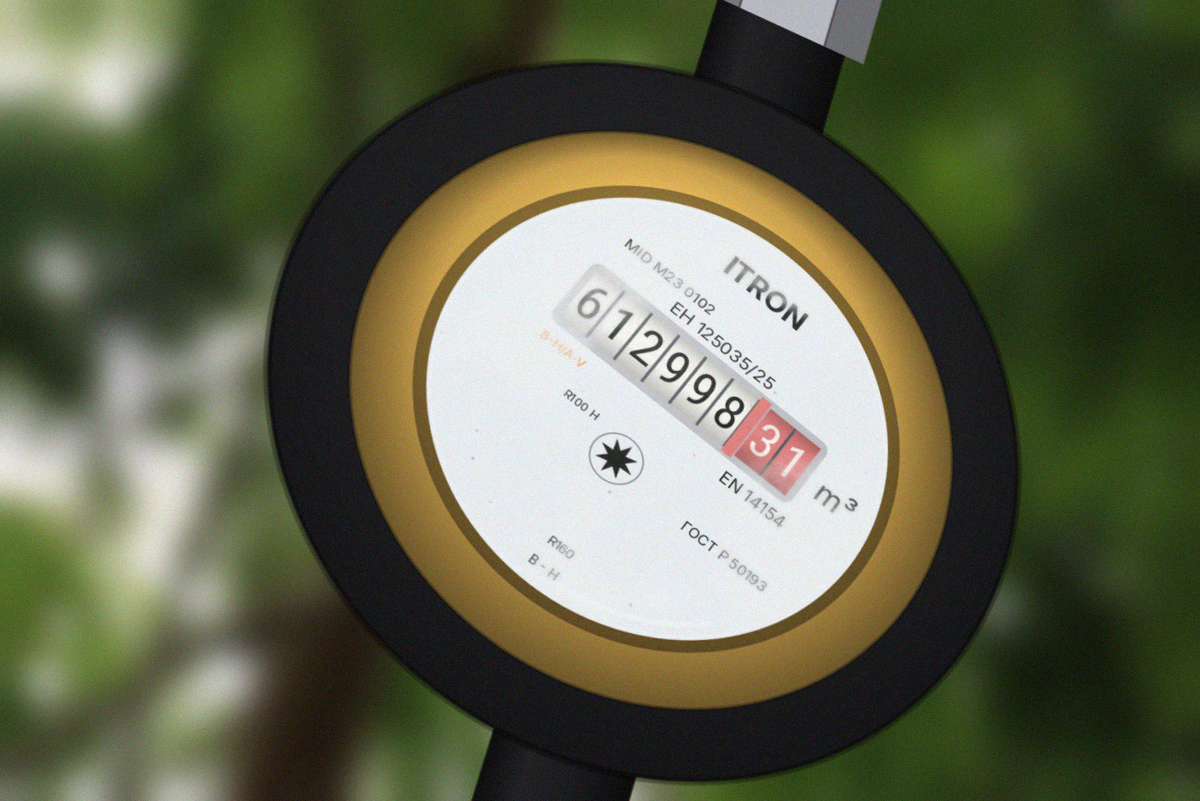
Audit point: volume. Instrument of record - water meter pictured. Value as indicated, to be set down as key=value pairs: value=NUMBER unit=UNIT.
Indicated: value=612998.31 unit=m³
